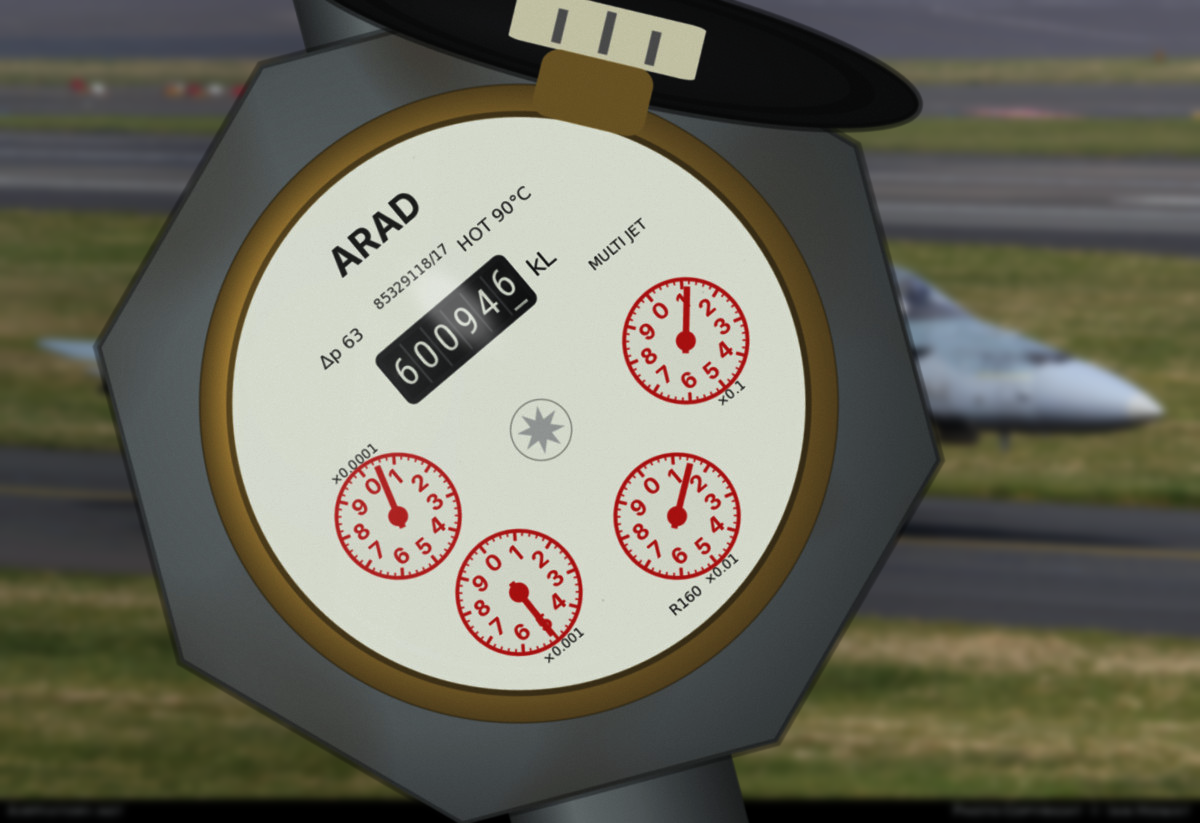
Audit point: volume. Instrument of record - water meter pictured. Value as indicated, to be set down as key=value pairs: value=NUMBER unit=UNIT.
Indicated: value=600946.1150 unit=kL
